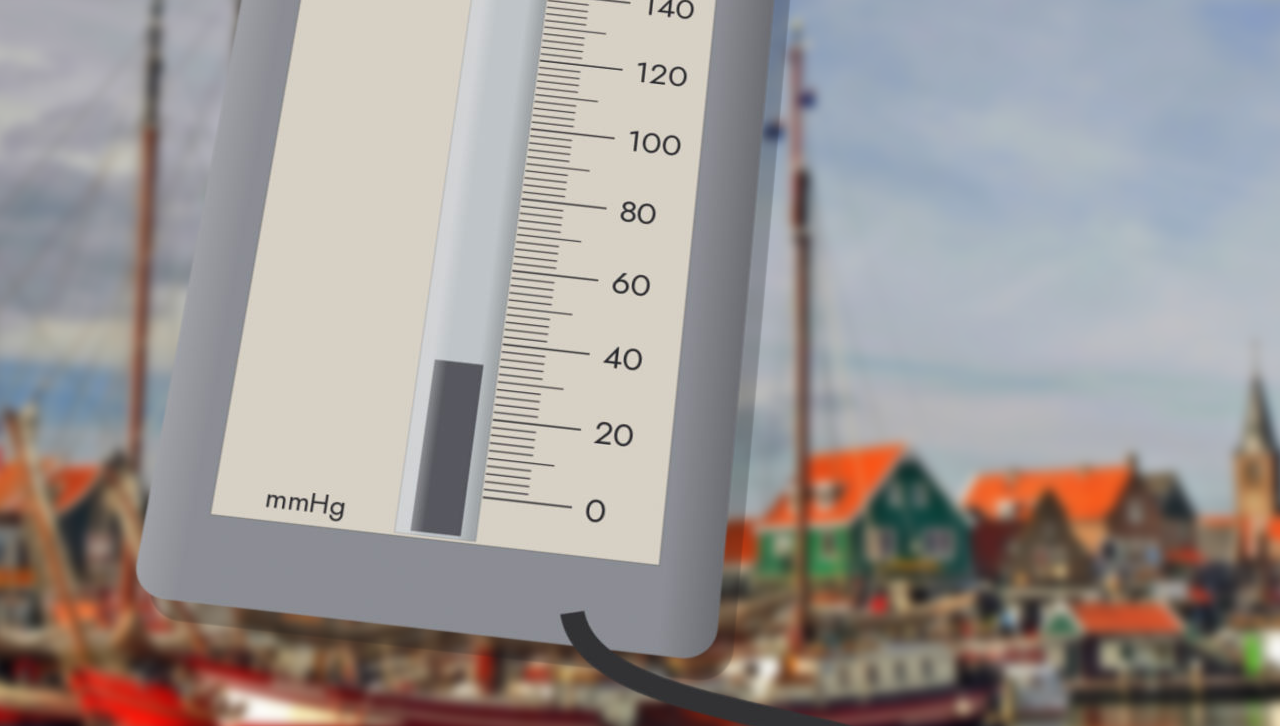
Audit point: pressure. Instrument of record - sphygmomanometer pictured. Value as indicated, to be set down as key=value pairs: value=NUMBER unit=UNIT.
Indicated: value=34 unit=mmHg
